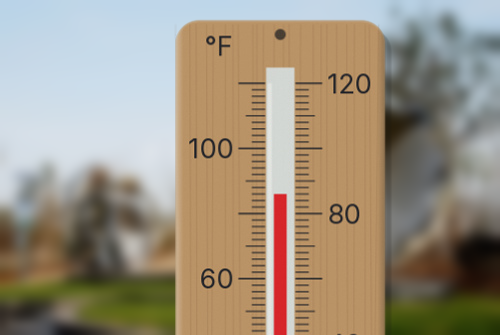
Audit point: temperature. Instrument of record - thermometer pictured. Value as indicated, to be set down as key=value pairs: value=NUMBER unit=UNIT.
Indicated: value=86 unit=°F
